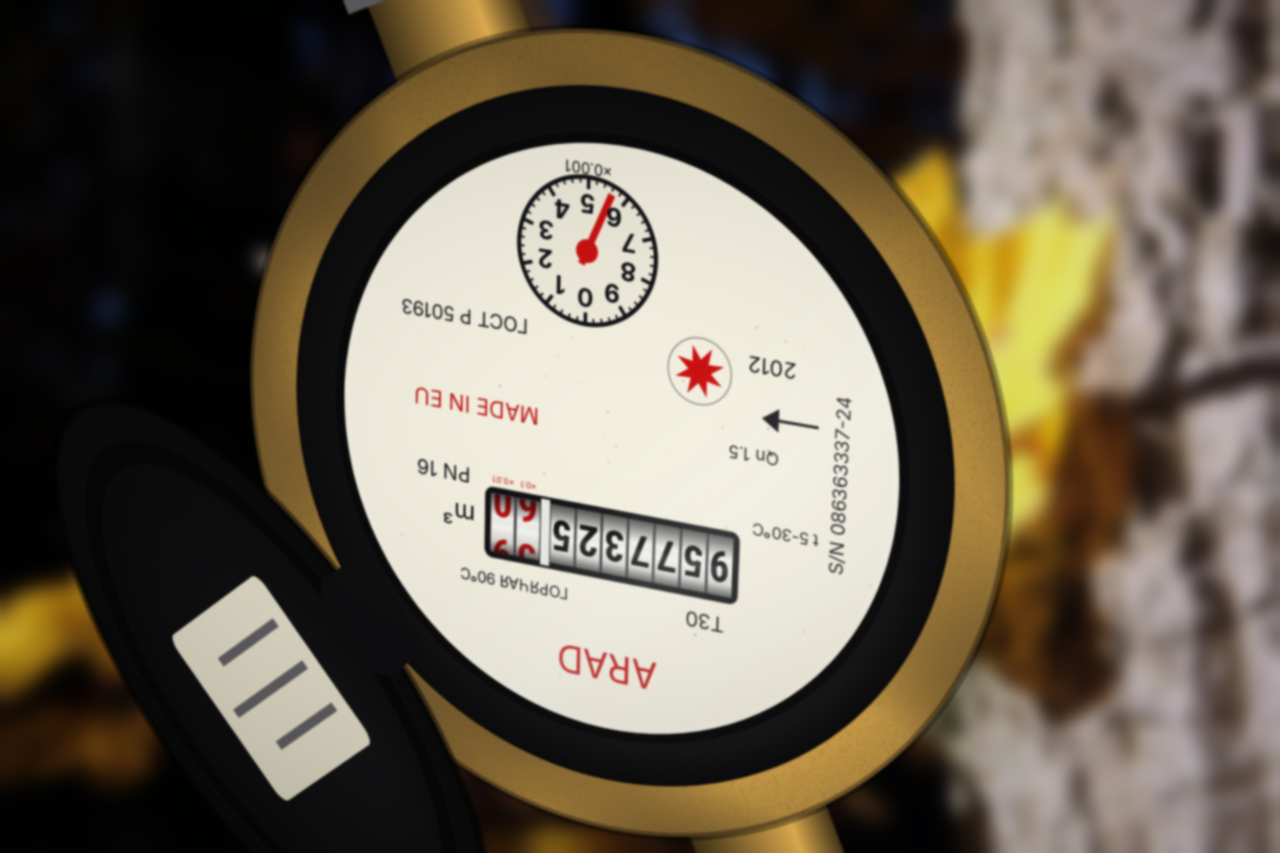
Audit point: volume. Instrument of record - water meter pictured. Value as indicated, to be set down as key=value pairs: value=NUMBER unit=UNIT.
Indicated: value=9577325.595 unit=m³
